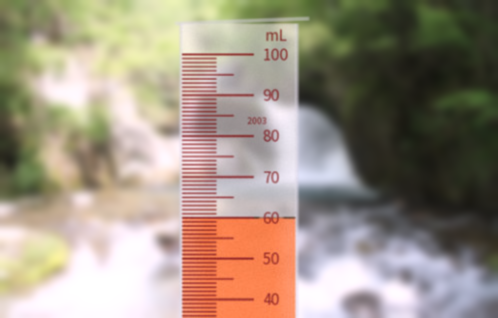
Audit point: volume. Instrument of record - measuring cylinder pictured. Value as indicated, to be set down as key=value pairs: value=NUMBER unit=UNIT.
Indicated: value=60 unit=mL
